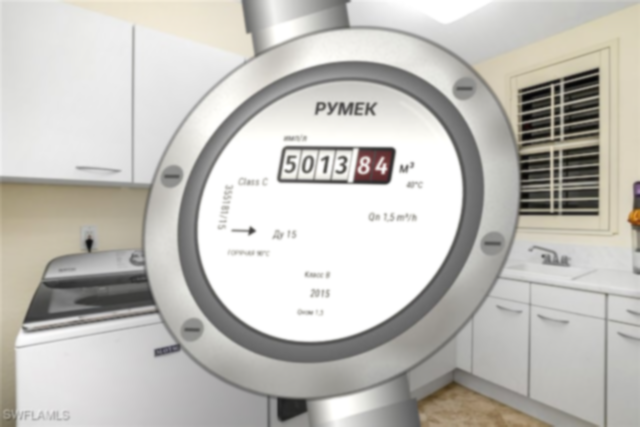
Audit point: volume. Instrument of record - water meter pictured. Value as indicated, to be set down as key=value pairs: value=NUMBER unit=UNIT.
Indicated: value=5013.84 unit=m³
